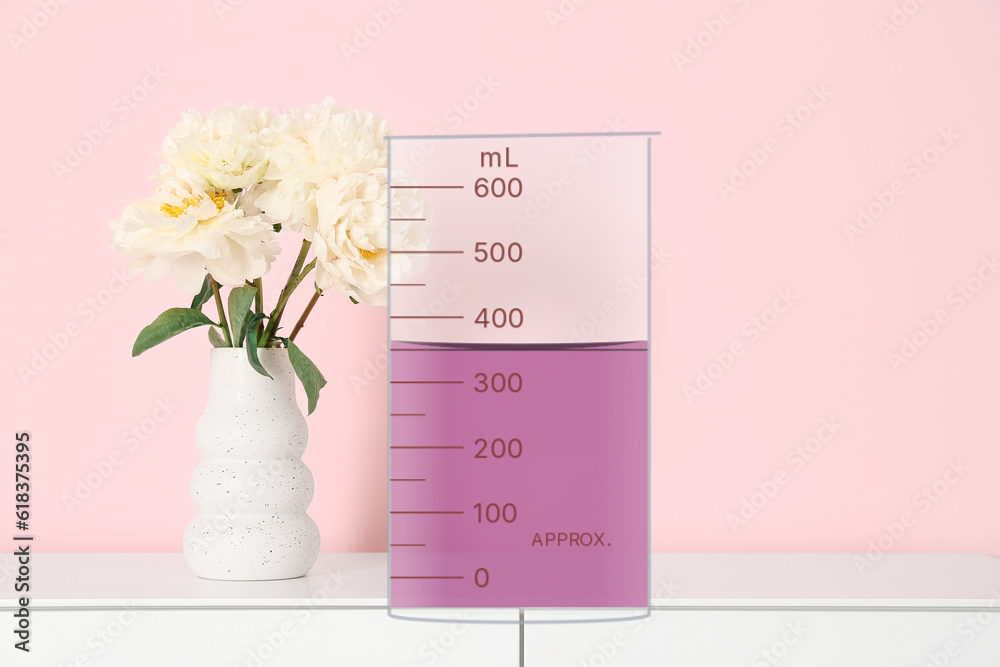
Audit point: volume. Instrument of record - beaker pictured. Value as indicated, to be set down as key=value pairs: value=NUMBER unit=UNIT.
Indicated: value=350 unit=mL
